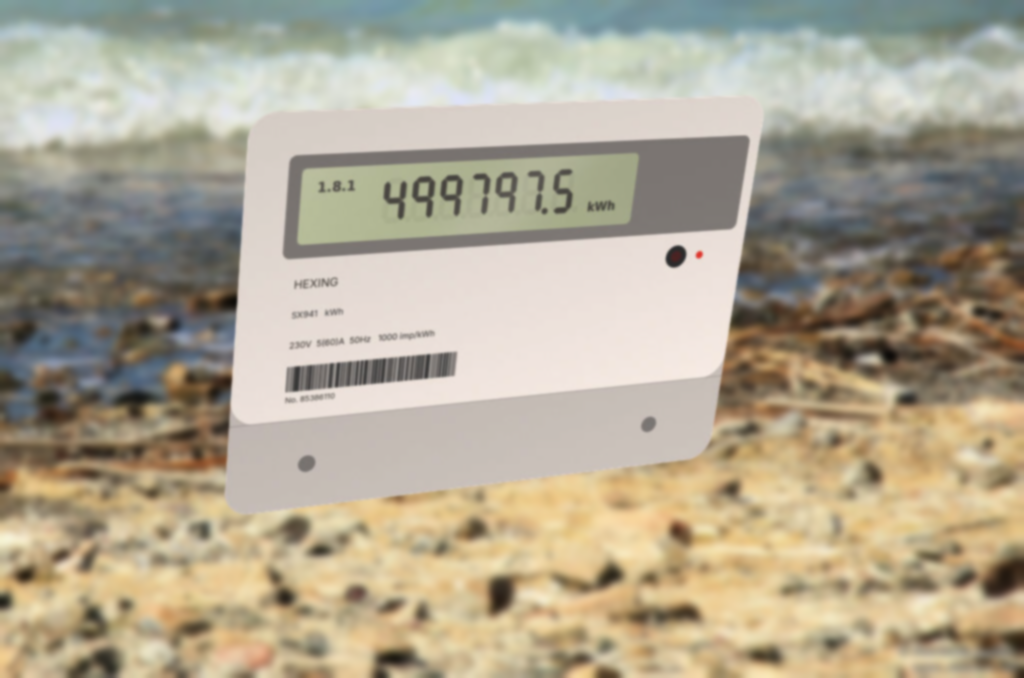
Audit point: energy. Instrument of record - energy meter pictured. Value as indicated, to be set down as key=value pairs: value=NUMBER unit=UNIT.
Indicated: value=499797.5 unit=kWh
